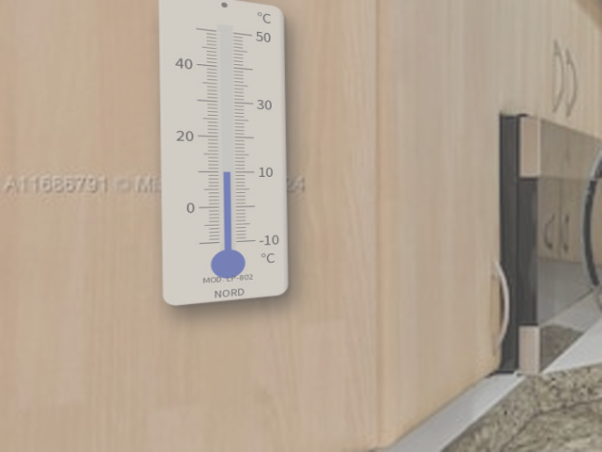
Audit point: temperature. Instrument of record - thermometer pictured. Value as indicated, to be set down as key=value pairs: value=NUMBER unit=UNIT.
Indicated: value=10 unit=°C
